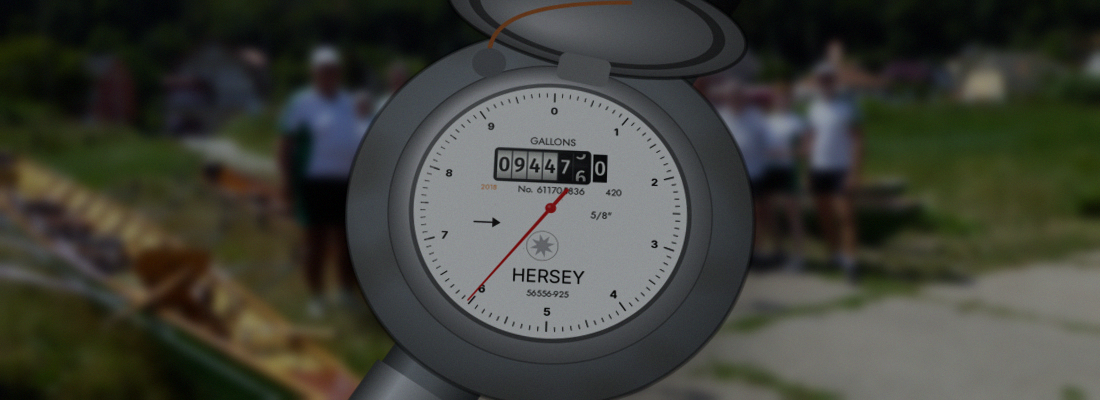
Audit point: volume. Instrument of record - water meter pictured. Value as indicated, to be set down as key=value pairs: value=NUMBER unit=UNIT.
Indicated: value=944756.0 unit=gal
